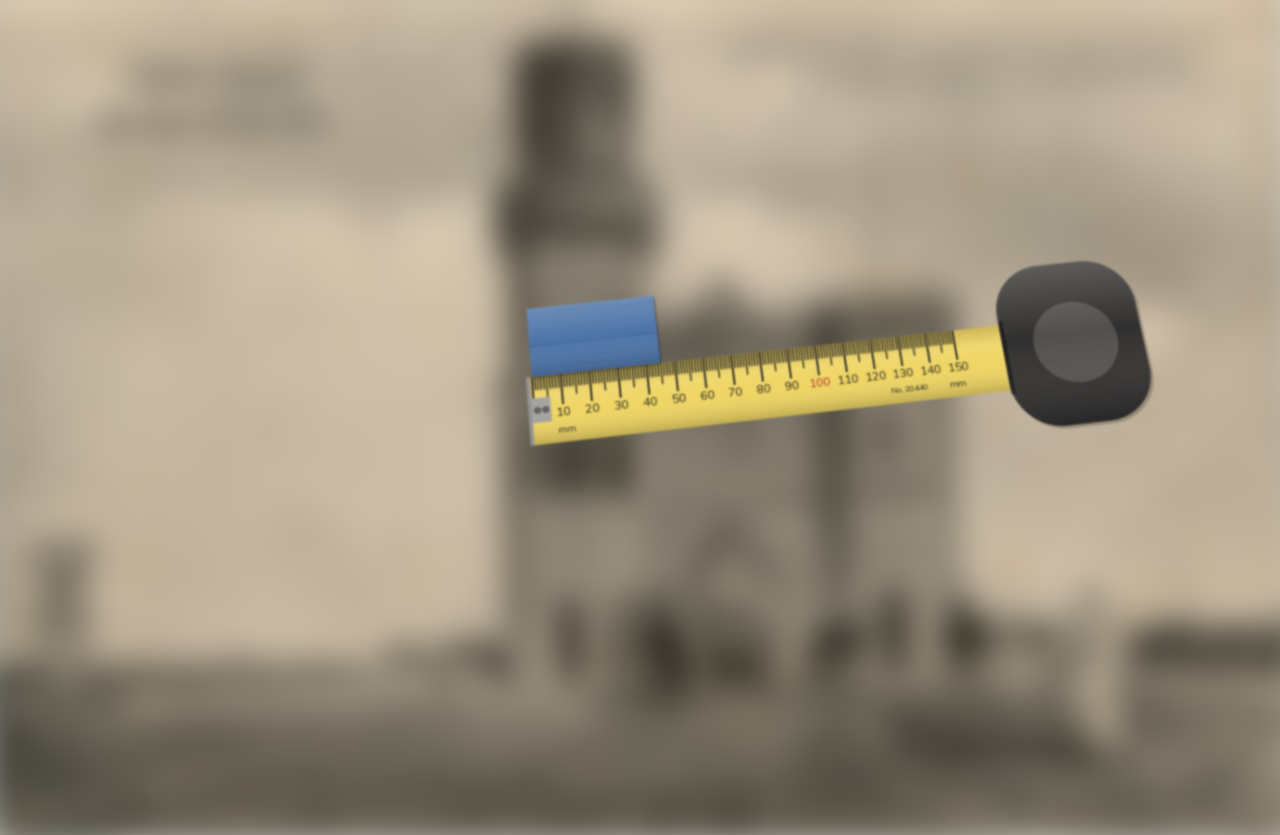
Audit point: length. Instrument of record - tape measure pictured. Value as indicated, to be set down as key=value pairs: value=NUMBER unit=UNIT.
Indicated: value=45 unit=mm
